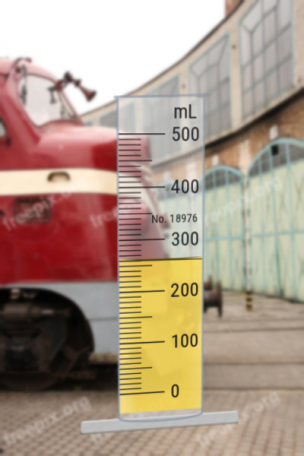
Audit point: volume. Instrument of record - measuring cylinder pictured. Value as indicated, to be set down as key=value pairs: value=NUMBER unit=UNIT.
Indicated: value=260 unit=mL
